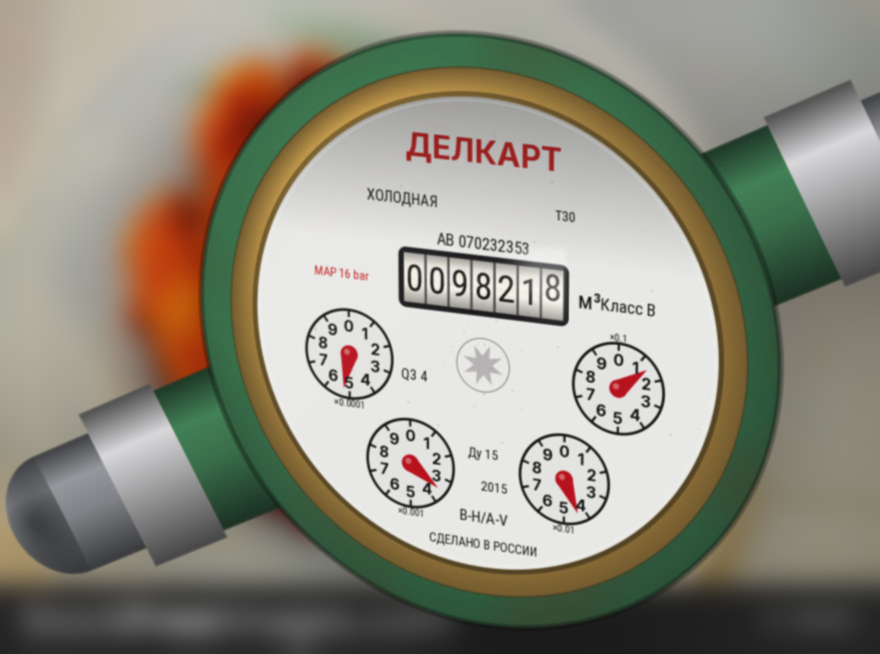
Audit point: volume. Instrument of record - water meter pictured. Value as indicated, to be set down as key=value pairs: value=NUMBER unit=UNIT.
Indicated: value=98218.1435 unit=m³
